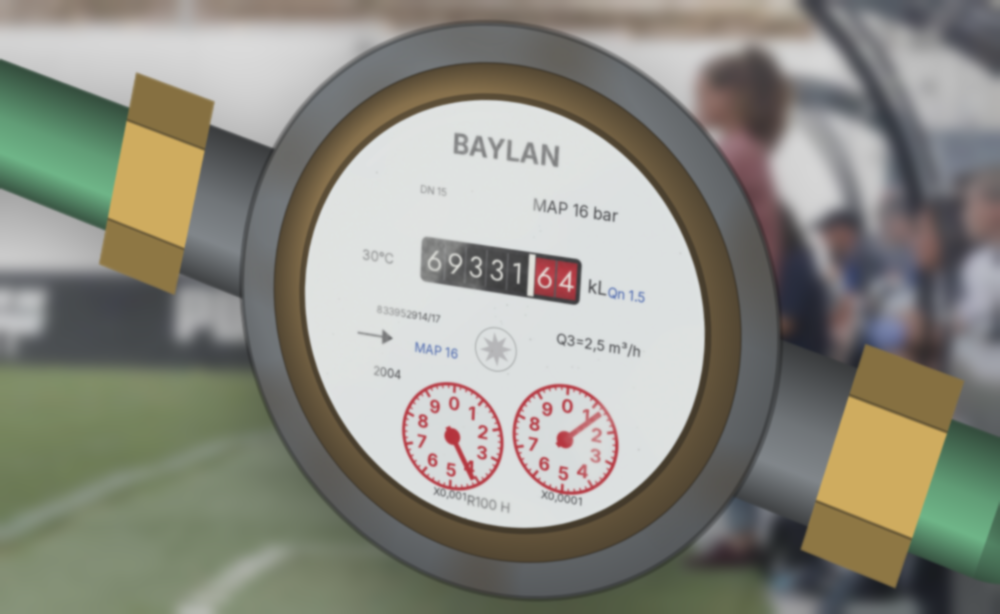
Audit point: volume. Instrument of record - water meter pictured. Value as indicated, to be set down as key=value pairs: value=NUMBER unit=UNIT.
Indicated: value=69331.6441 unit=kL
